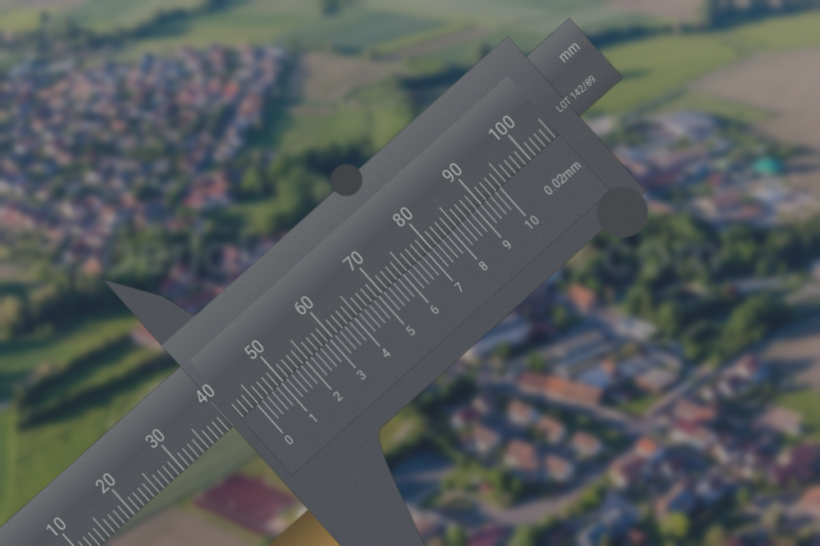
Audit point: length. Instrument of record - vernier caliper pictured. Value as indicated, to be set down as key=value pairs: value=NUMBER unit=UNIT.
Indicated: value=44.8 unit=mm
